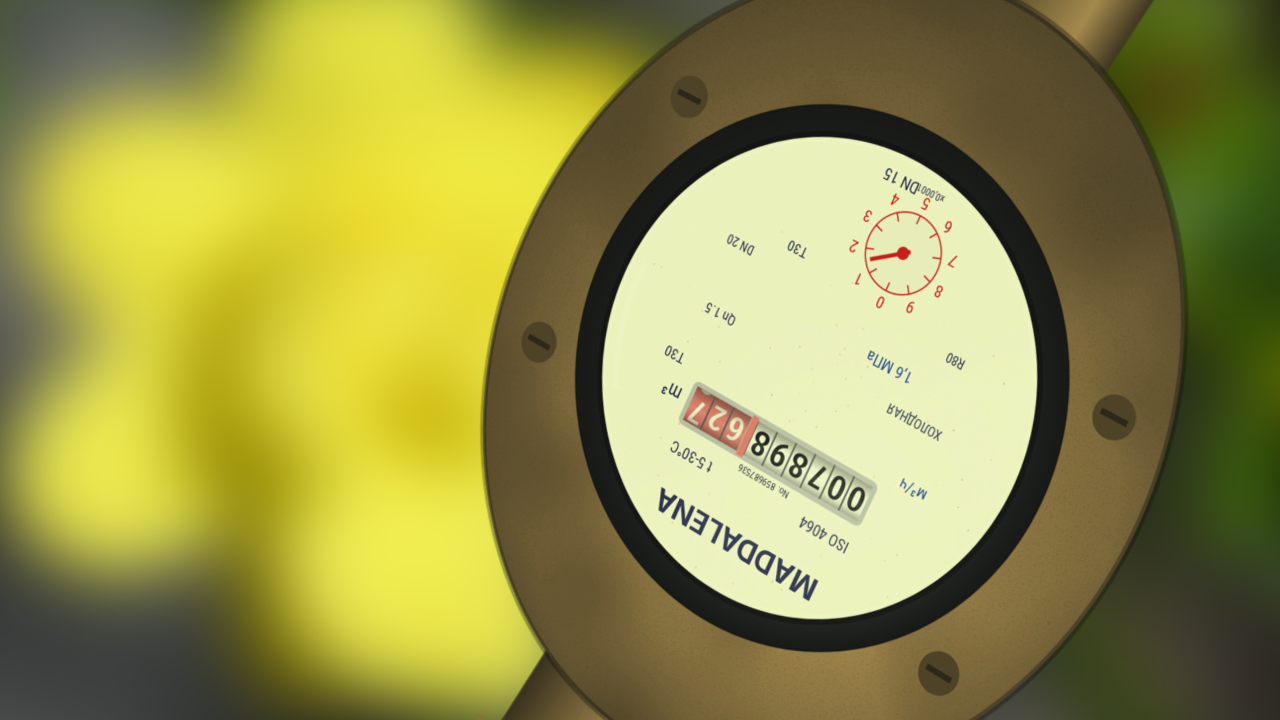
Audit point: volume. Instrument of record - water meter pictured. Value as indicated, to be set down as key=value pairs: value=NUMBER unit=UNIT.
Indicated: value=7898.6271 unit=m³
